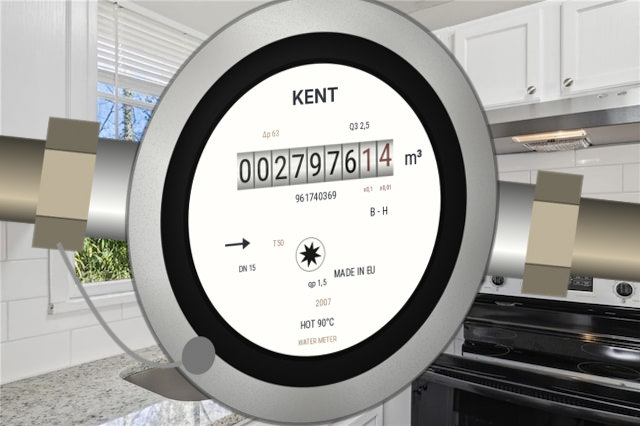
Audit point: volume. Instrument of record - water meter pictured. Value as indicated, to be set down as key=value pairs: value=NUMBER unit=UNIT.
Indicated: value=27976.14 unit=m³
